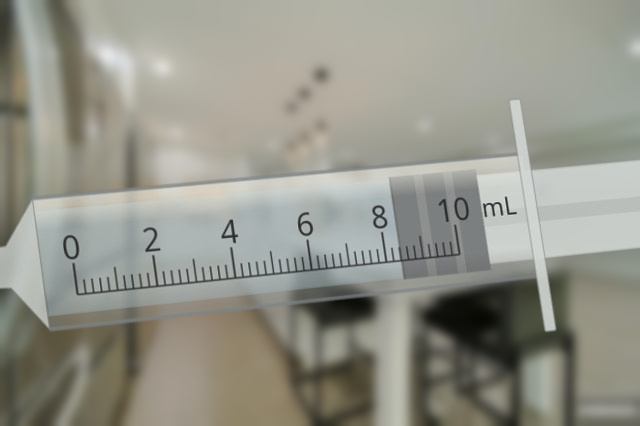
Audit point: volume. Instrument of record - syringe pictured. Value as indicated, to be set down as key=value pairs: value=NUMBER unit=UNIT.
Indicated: value=8.4 unit=mL
